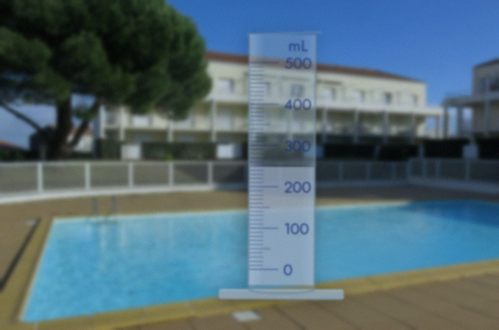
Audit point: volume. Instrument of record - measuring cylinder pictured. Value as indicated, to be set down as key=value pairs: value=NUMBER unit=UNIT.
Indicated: value=250 unit=mL
